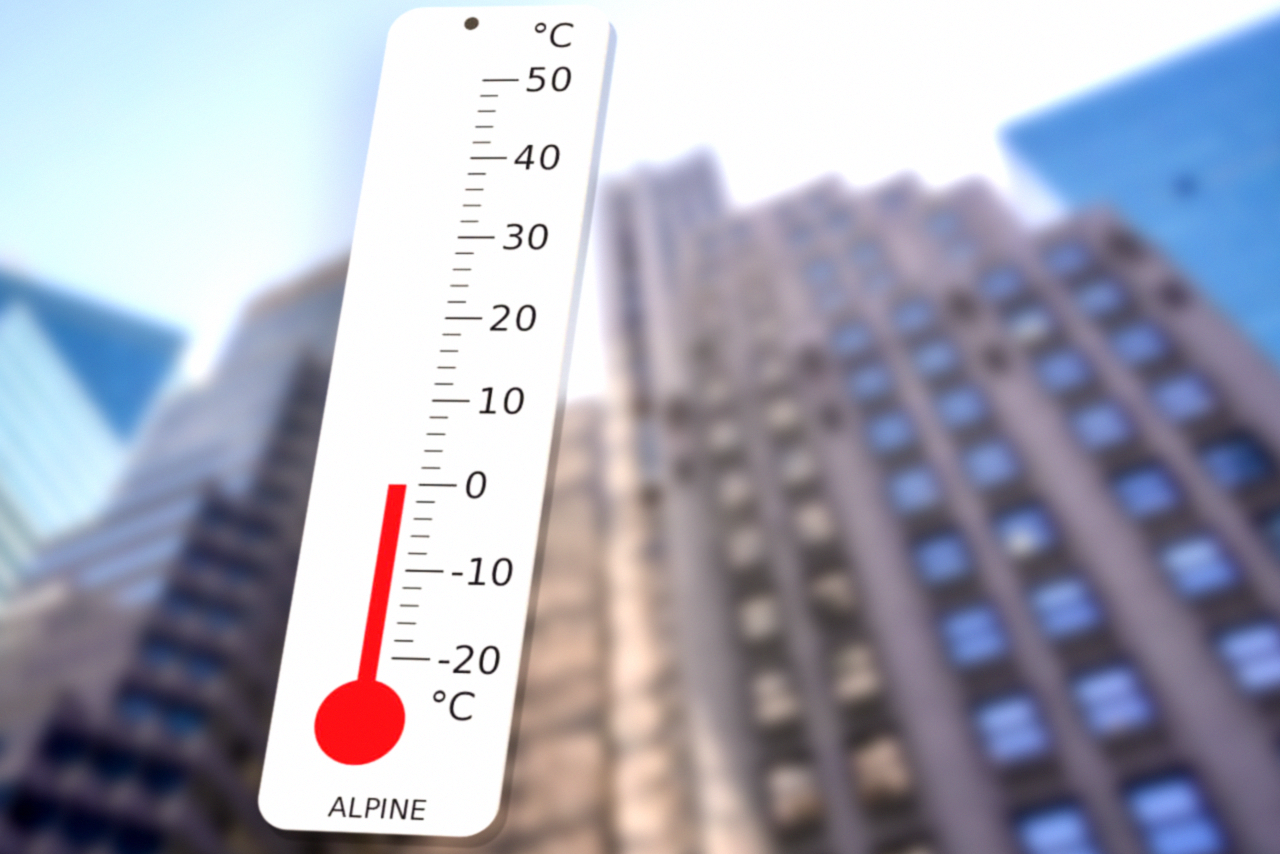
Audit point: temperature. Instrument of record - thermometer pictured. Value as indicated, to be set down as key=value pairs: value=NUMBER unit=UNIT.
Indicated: value=0 unit=°C
